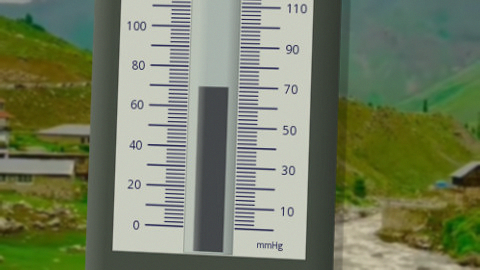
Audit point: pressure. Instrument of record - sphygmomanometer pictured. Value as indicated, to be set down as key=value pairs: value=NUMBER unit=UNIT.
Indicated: value=70 unit=mmHg
